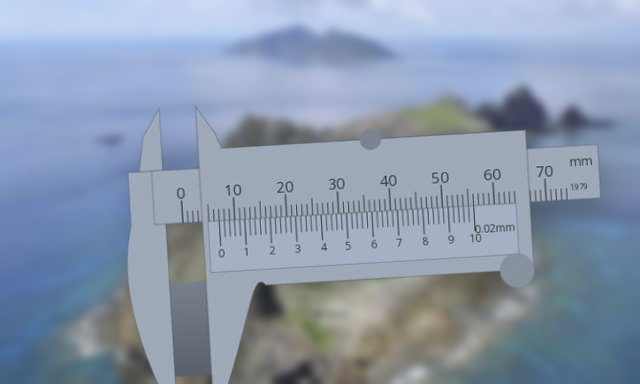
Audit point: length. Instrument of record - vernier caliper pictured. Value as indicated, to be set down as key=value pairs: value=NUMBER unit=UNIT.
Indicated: value=7.0 unit=mm
